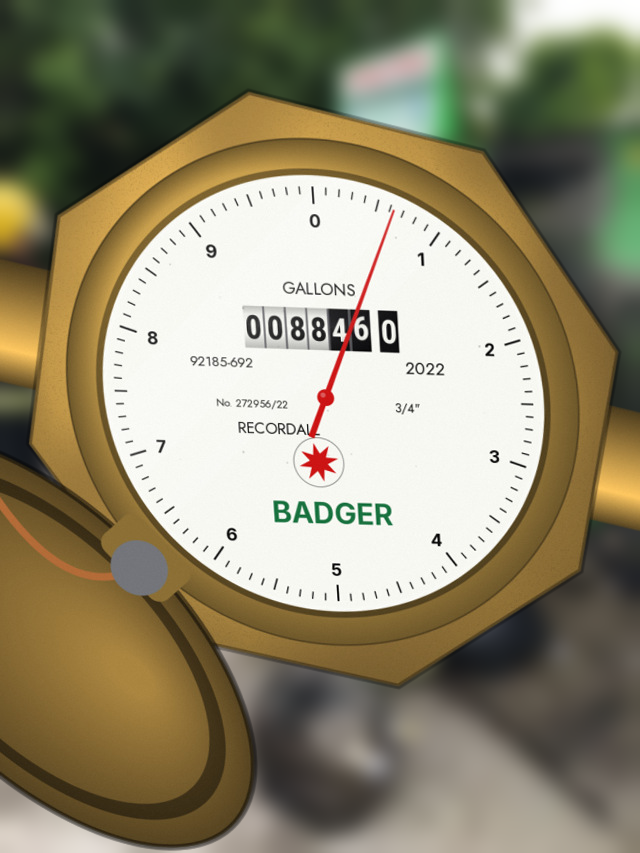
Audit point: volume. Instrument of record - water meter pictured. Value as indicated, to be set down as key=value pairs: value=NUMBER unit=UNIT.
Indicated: value=88460.6 unit=gal
